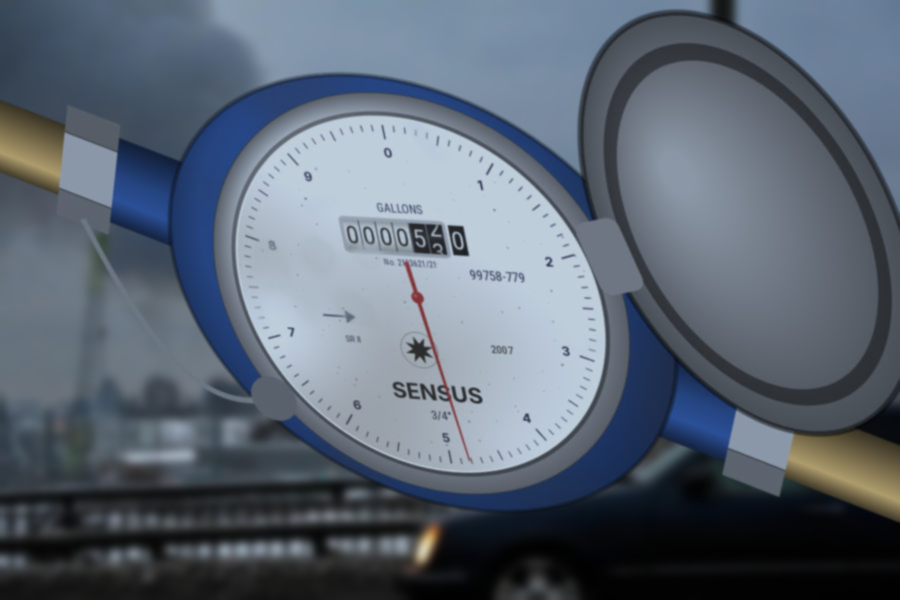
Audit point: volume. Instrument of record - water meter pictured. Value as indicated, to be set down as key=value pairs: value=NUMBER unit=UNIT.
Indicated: value=524.8 unit=gal
